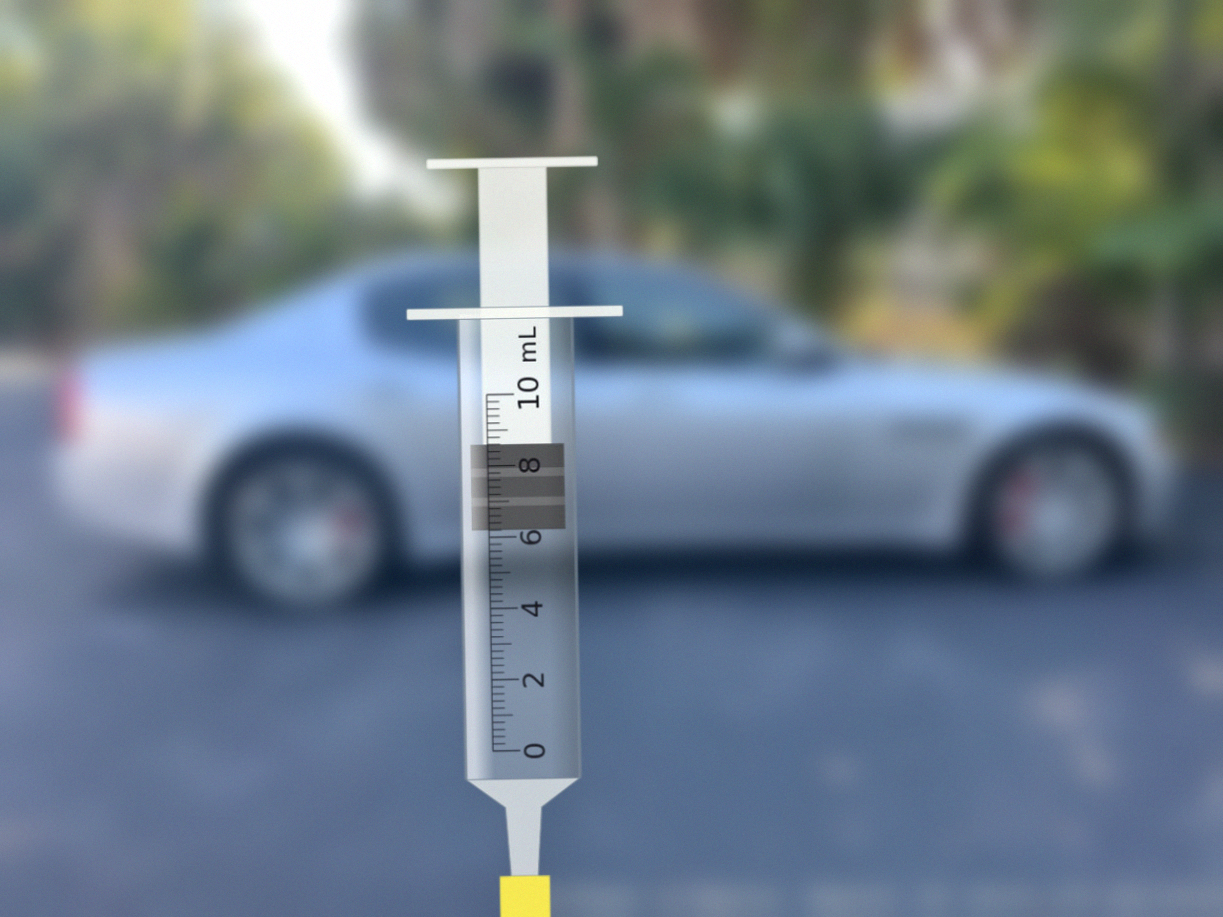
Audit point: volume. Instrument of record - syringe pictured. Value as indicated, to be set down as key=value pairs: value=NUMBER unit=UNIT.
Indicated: value=6.2 unit=mL
